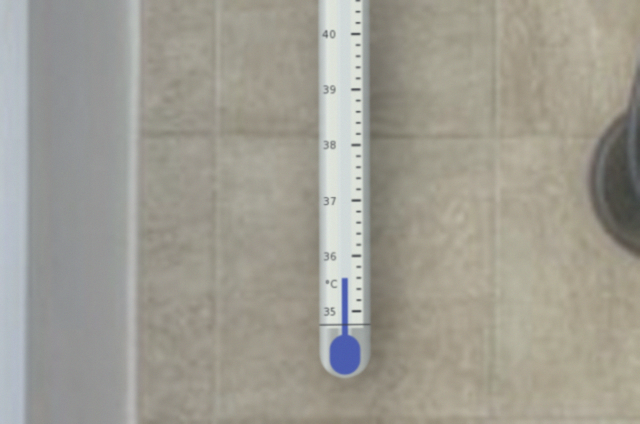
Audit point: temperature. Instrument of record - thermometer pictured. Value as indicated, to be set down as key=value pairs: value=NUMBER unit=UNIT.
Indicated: value=35.6 unit=°C
